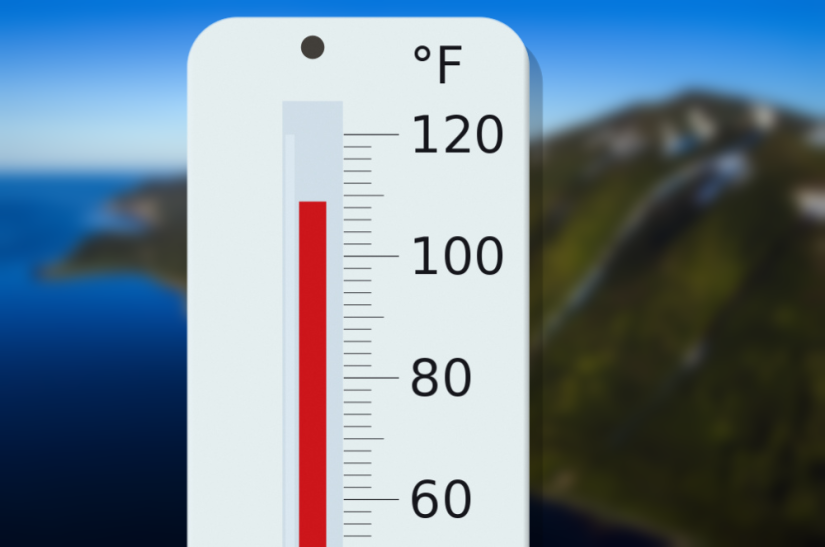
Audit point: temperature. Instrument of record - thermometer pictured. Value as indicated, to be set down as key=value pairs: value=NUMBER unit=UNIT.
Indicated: value=109 unit=°F
